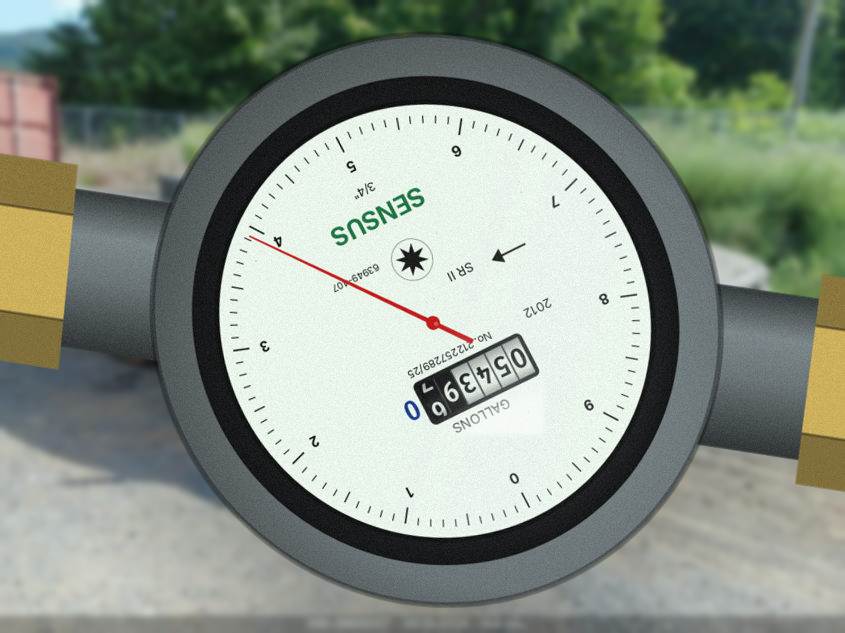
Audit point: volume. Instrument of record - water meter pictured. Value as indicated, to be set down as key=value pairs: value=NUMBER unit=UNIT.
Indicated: value=543963.9 unit=gal
